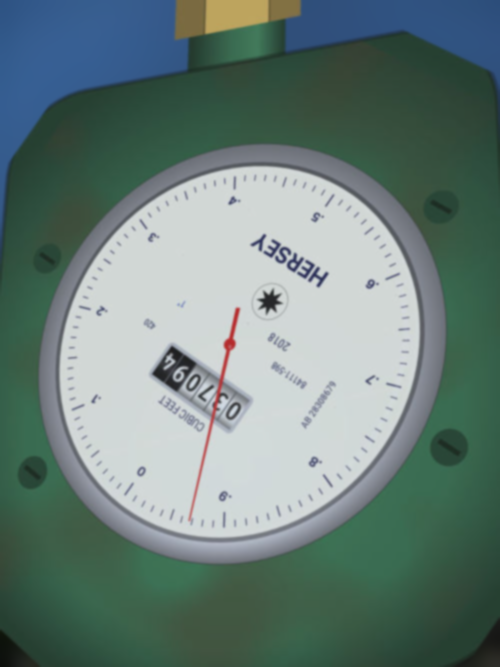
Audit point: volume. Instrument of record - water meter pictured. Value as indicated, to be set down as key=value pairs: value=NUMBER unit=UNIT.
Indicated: value=37093.93 unit=ft³
